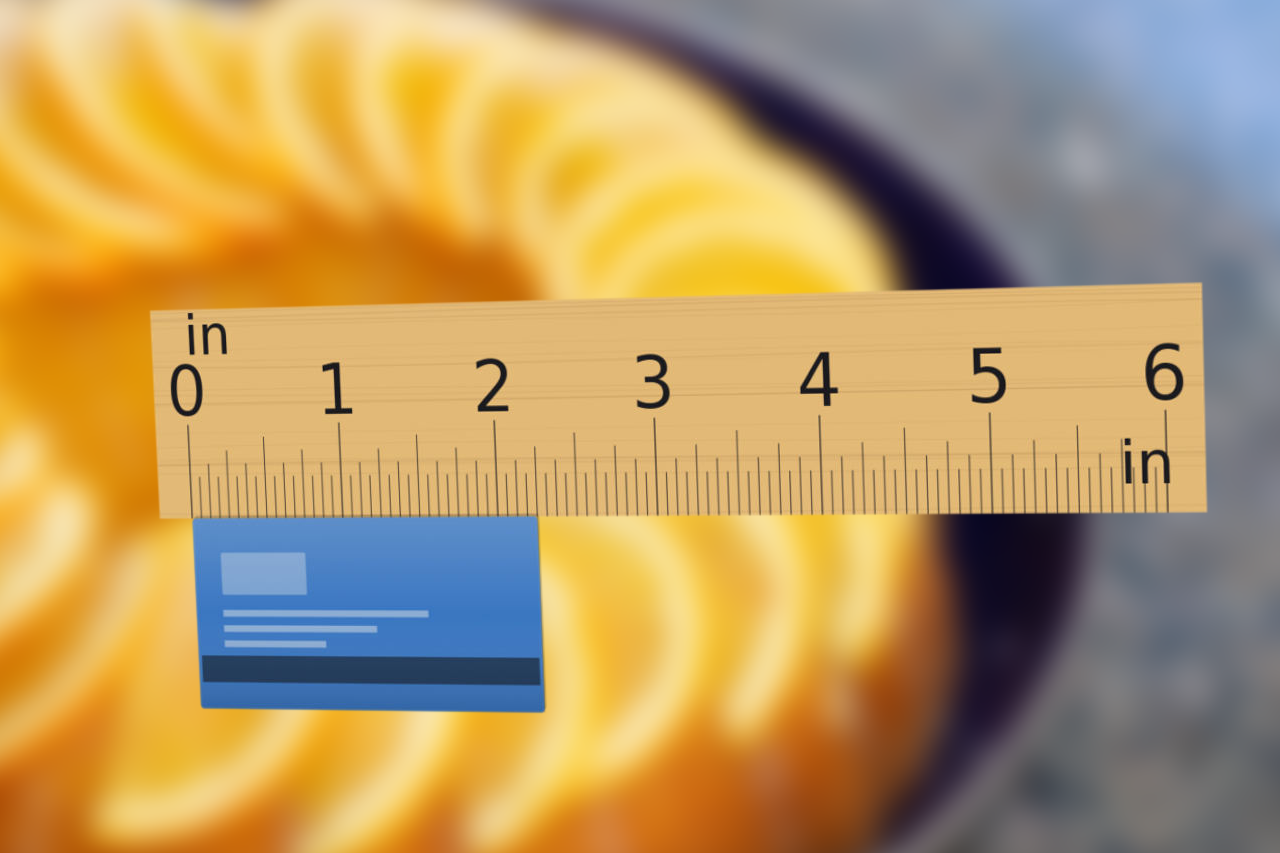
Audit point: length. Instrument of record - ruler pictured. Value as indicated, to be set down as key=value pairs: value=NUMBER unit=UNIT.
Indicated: value=2.25 unit=in
